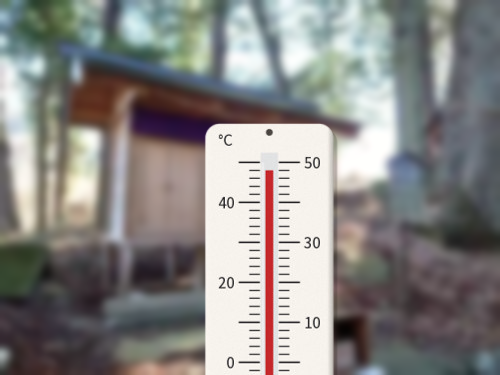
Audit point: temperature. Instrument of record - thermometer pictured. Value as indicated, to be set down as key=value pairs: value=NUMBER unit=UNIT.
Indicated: value=48 unit=°C
